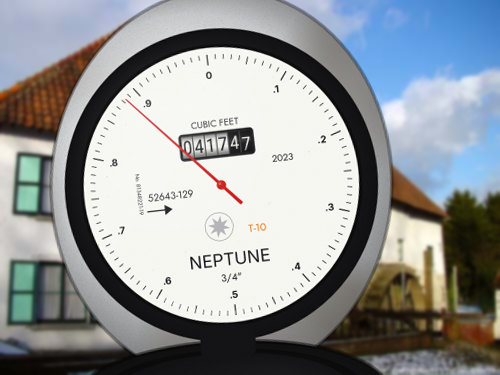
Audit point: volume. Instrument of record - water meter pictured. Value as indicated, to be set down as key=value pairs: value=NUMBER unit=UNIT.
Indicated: value=41746.88 unit=ft³
